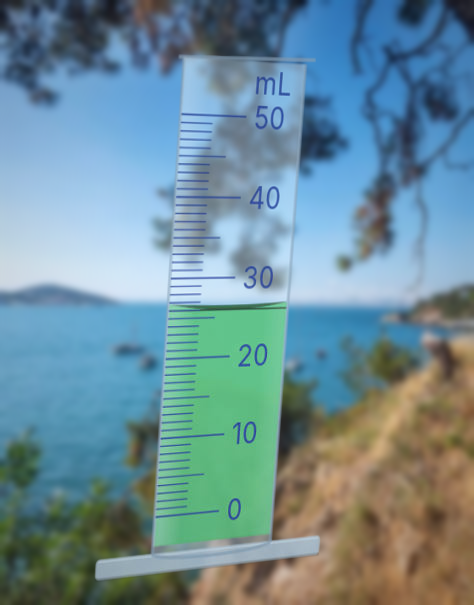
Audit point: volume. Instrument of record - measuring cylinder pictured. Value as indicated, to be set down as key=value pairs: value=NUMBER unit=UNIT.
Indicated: value=26 unit=mL
